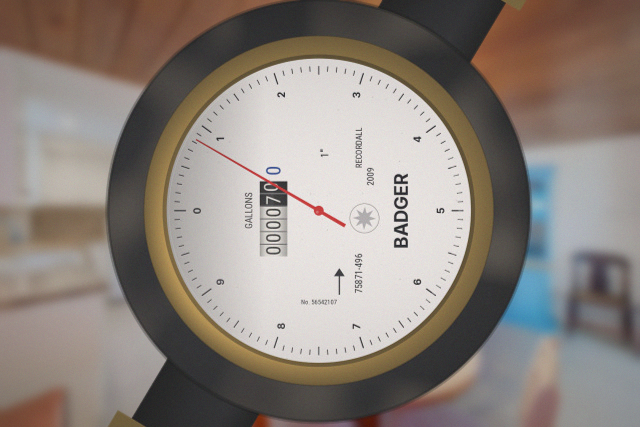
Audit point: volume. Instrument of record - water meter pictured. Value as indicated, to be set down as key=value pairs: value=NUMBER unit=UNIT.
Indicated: value=700.8 unit=gal
